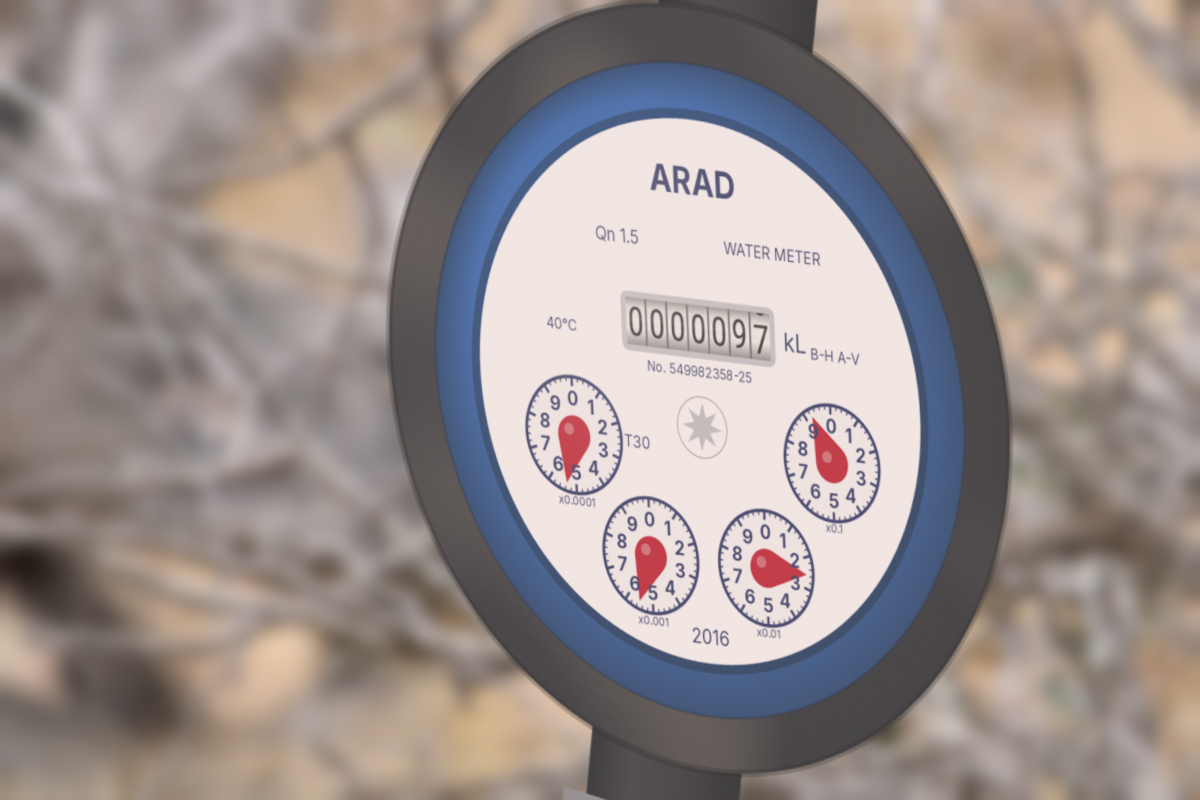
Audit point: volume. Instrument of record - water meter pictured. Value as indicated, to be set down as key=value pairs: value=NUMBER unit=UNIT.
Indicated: value=96.9255 unit=kL
